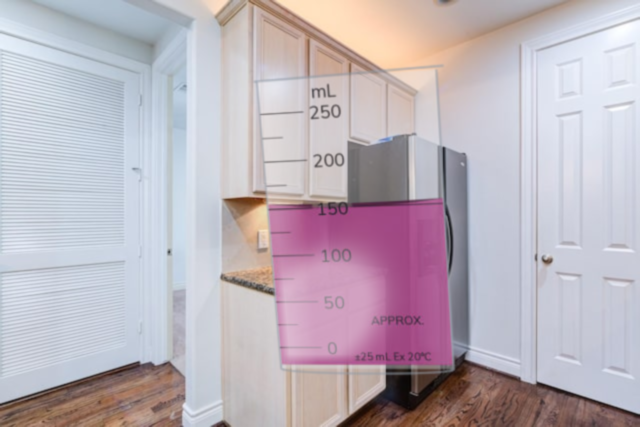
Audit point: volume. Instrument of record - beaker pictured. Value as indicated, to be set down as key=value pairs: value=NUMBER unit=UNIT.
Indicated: value=150 unit=mL
